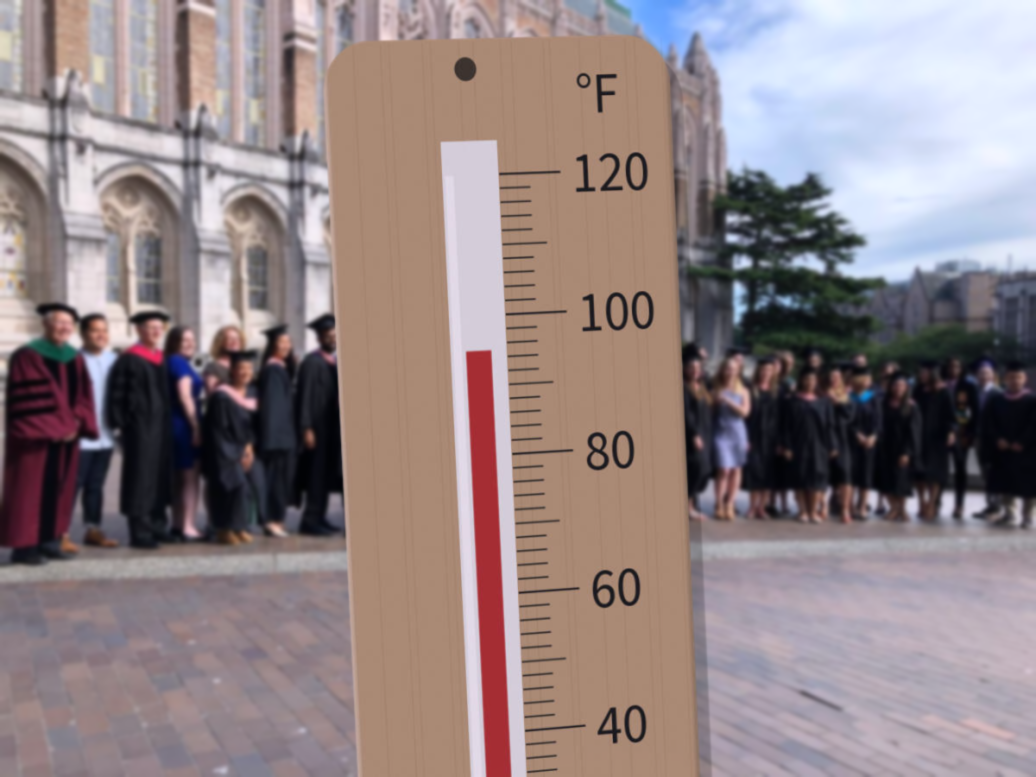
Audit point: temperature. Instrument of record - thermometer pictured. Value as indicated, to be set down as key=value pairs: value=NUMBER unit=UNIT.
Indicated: value=95 unit=°F
